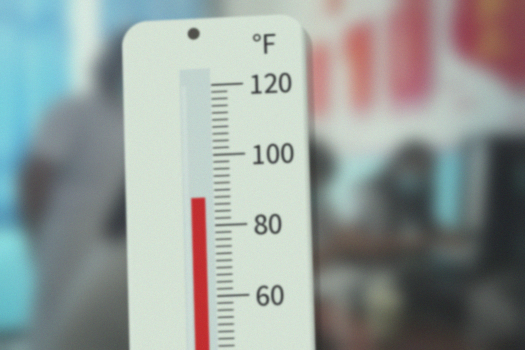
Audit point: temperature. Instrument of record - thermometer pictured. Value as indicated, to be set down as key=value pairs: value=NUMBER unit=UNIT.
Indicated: value=88 unit=°F
